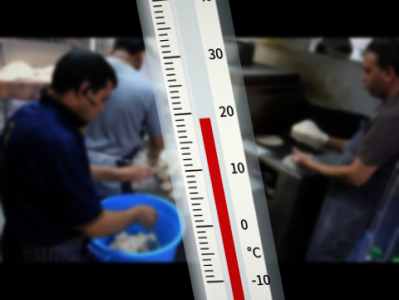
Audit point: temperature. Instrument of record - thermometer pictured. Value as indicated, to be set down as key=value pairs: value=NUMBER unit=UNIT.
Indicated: value=19 unit=°C
